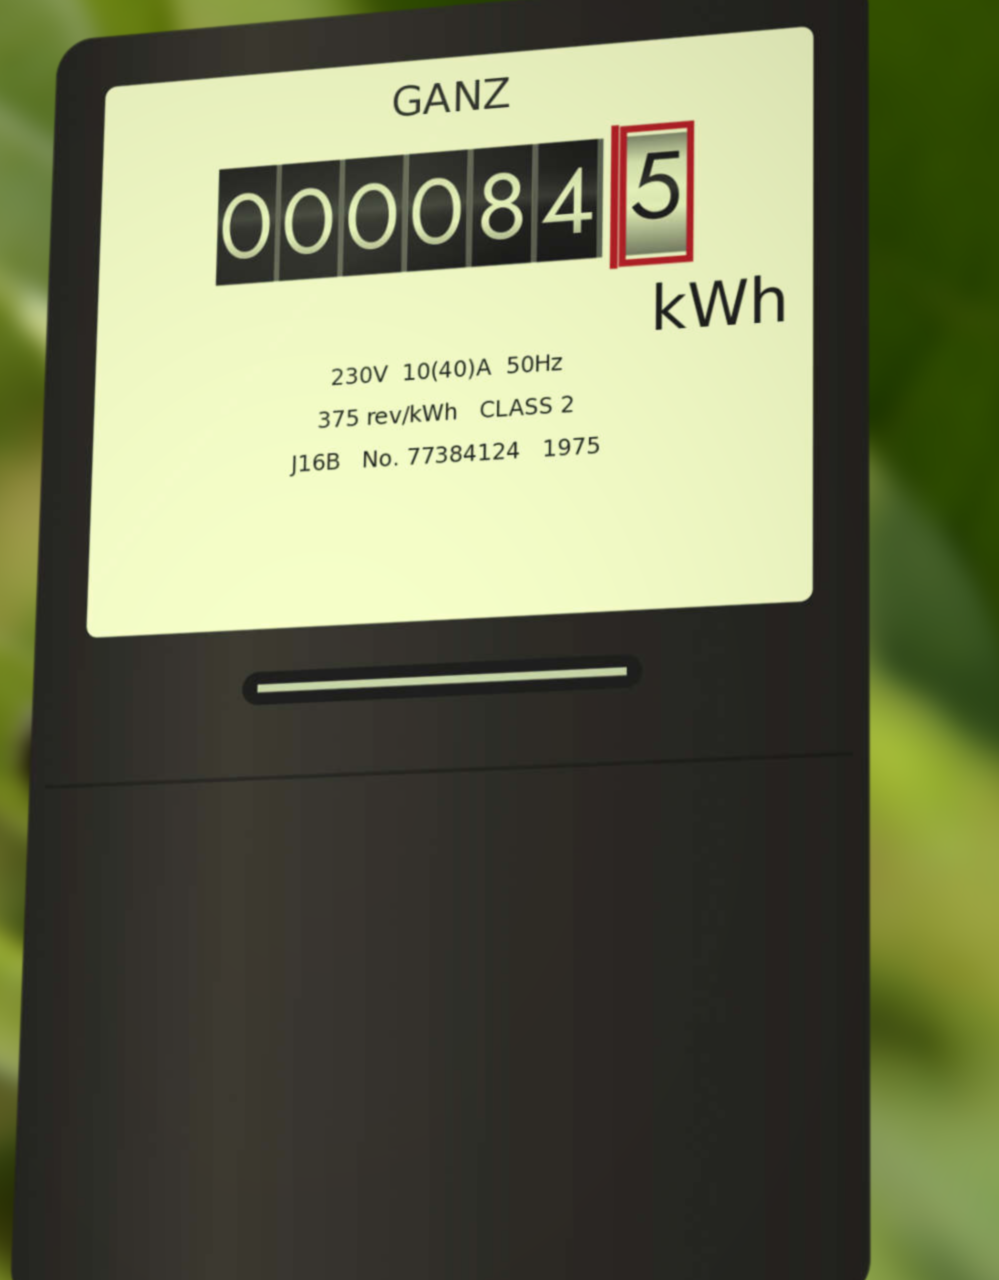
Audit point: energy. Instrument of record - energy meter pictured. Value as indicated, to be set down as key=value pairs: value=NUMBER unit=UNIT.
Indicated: value=84.5 unit=kWh
